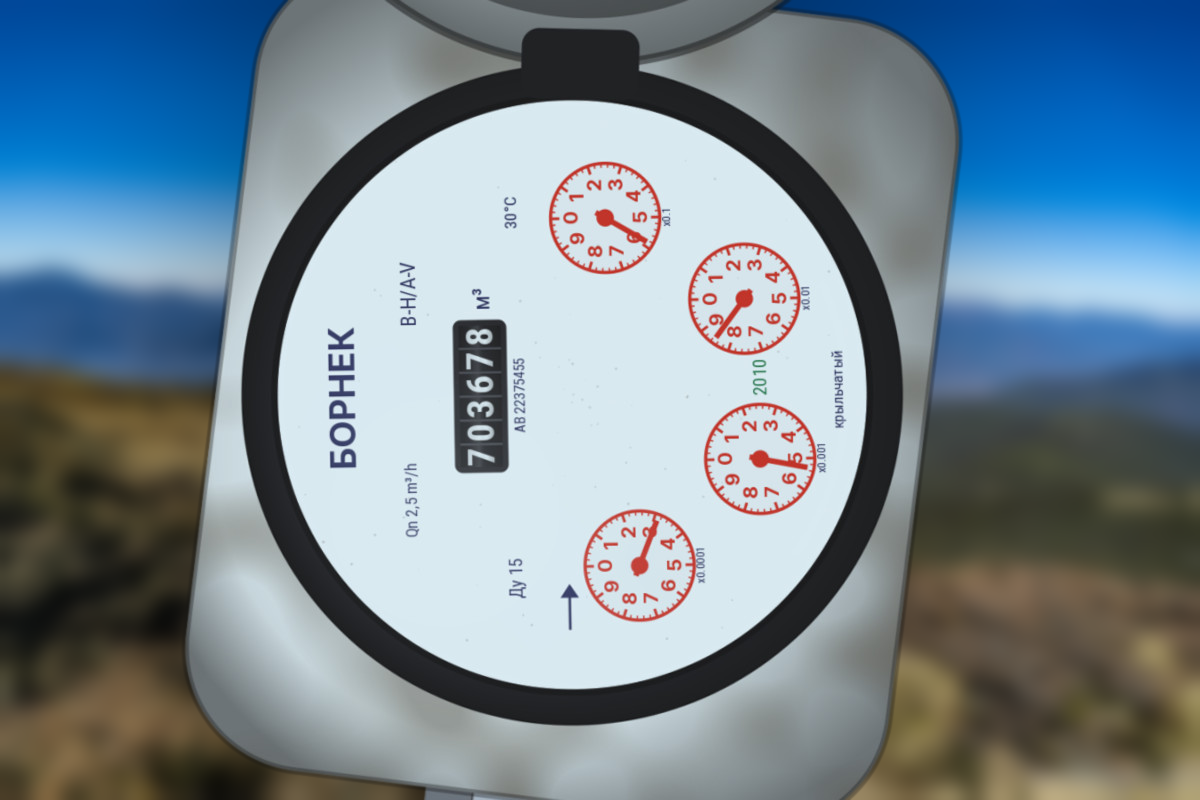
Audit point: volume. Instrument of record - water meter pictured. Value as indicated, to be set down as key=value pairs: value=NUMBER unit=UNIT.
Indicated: value=703678.5853 unit=m³
